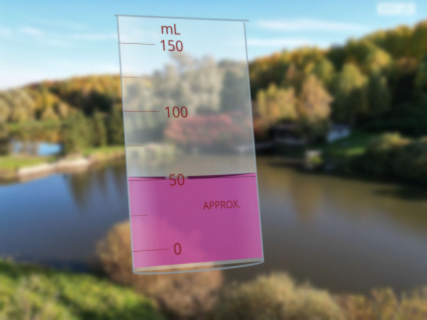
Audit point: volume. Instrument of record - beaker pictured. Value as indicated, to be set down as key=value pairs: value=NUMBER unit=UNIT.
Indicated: value=50 unit=mL
